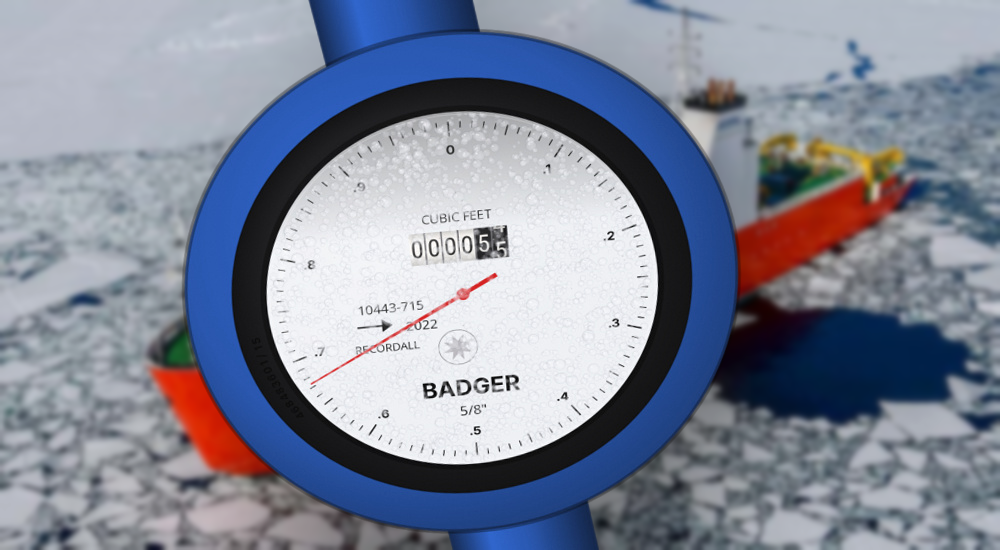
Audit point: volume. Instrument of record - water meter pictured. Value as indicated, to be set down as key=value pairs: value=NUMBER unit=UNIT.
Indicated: value=54.67 unit=ft³
